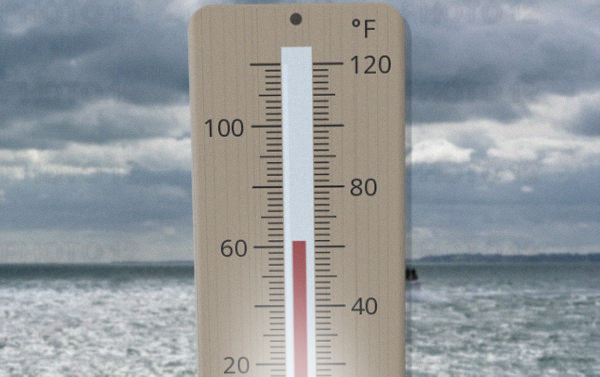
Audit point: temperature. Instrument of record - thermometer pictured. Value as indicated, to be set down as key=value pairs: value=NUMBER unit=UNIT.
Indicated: value=62 unit=°F
